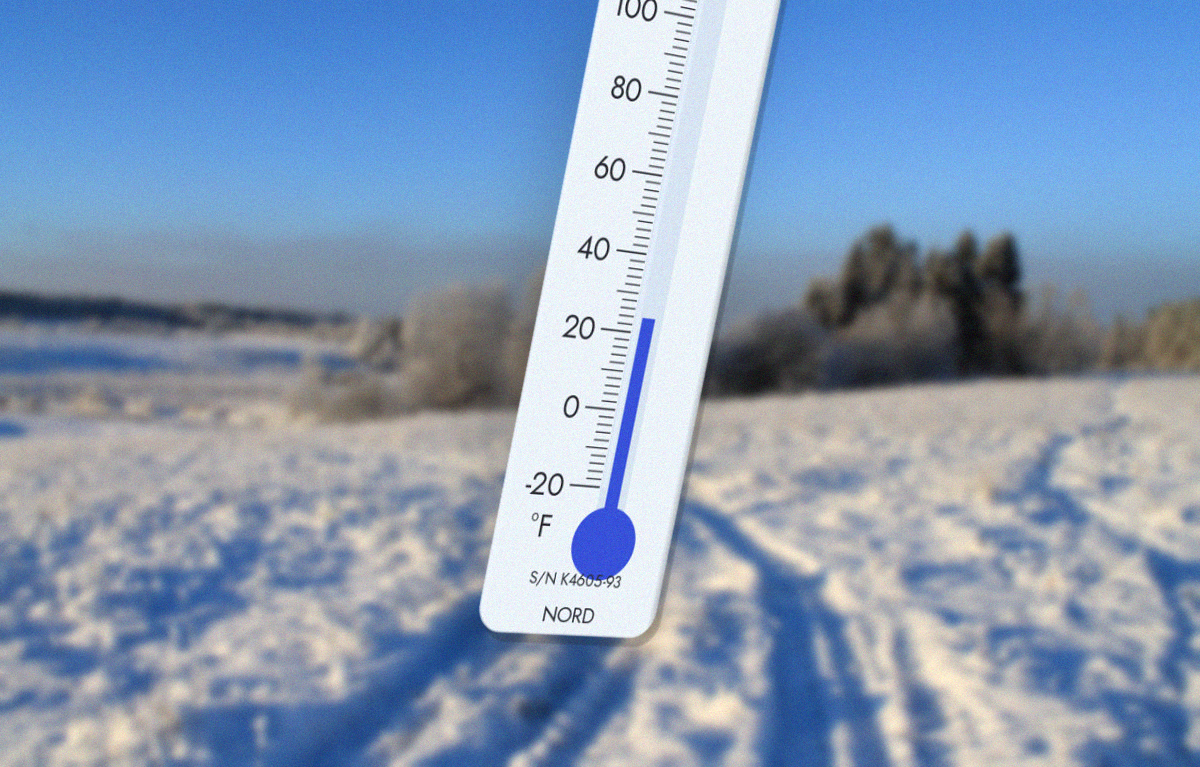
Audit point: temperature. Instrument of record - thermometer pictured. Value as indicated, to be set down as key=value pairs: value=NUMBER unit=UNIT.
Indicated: value=24 unit=°F
